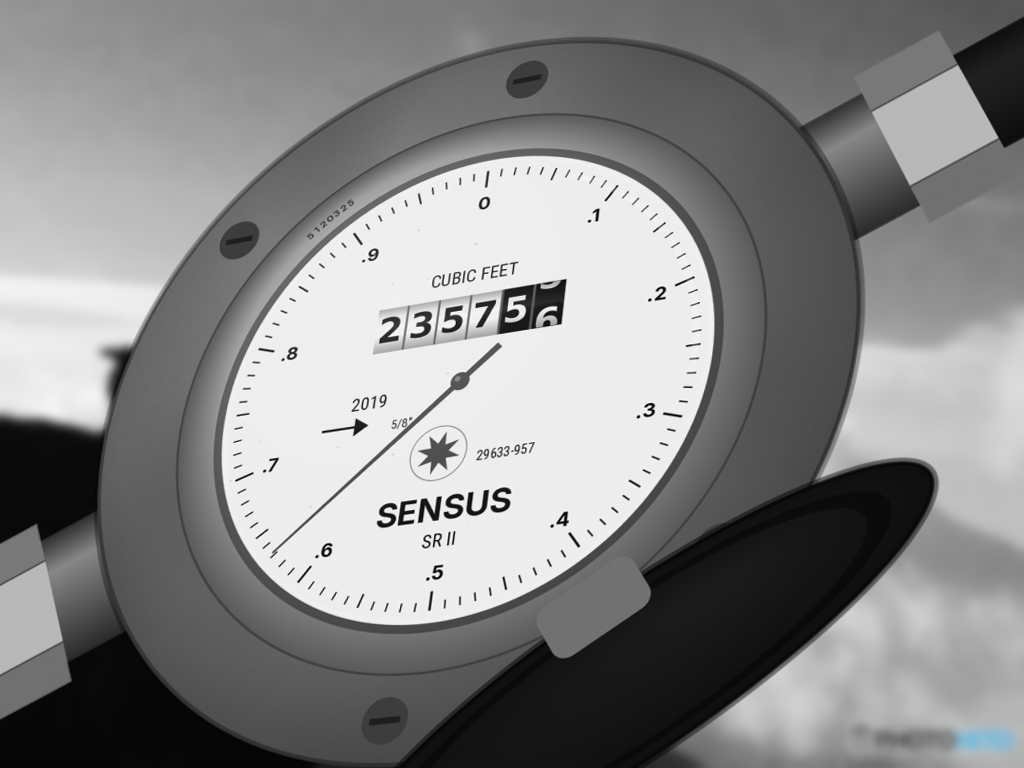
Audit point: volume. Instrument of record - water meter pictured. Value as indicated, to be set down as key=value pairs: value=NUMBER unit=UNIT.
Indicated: value=235755.63 unit=ft³
